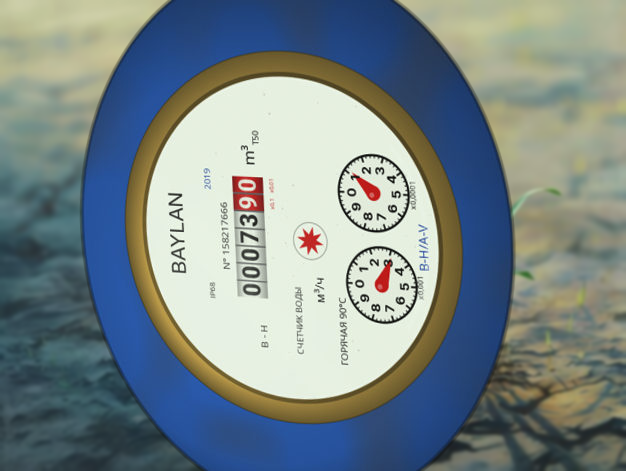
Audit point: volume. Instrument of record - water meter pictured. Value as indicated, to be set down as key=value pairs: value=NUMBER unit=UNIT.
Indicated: value=73.9031 unit=m³
